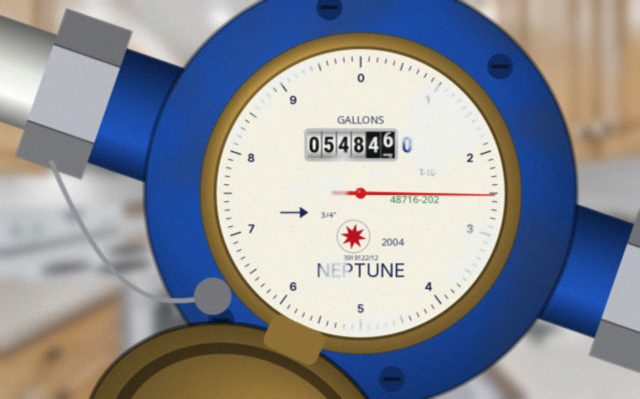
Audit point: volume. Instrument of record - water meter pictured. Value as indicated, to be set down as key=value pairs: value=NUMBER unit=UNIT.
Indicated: value=548462.5 unit=gal
